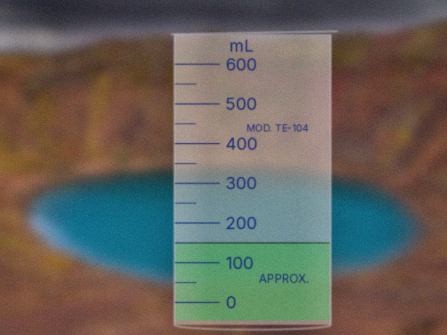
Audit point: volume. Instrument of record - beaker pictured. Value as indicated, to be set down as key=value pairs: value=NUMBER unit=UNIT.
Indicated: value=150 unit=mL
